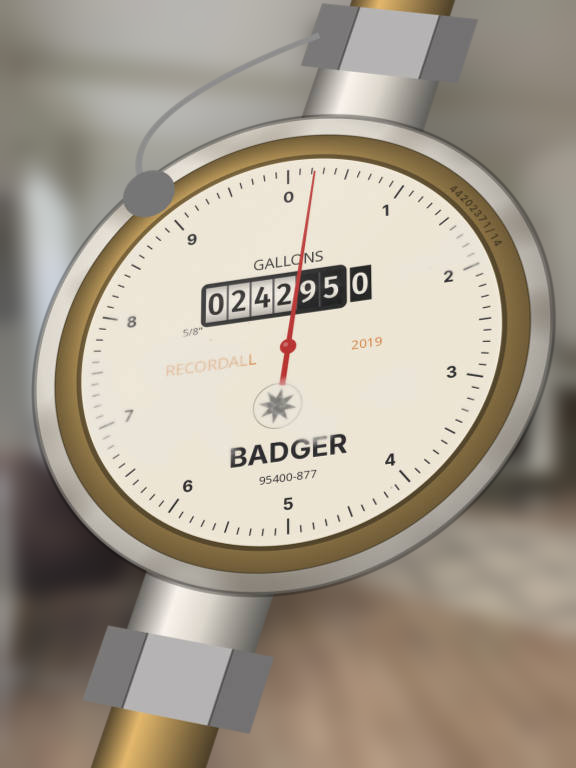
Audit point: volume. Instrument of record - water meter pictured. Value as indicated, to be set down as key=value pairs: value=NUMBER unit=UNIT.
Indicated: value=242950.2 unit=gal
